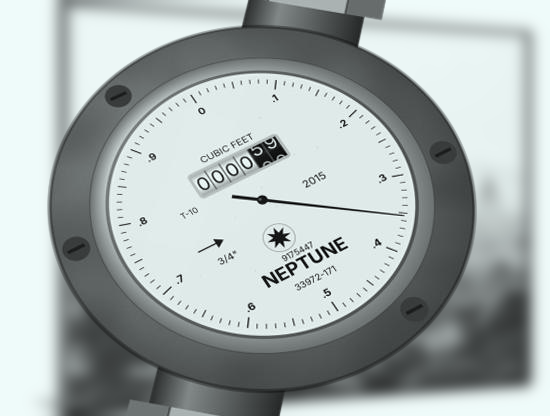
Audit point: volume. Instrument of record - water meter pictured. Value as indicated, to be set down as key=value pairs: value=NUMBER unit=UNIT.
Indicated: value=59.35 unit=ft³
